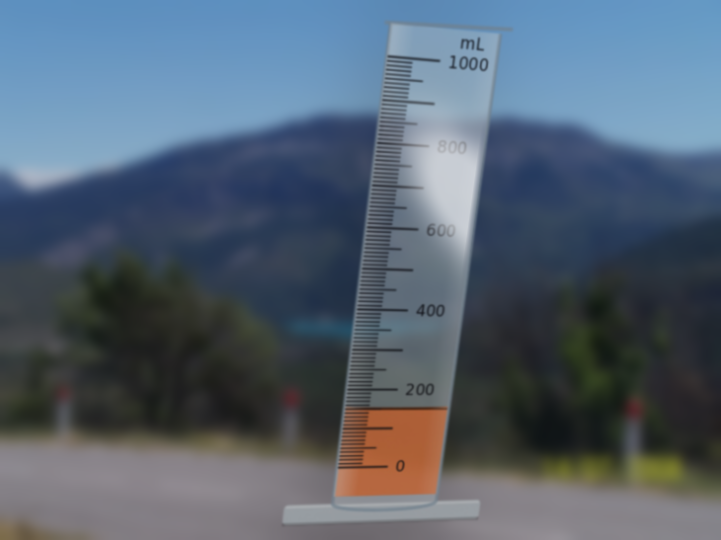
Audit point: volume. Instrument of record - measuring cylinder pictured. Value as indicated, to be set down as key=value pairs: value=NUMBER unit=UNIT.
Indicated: value=150 unit=mL
